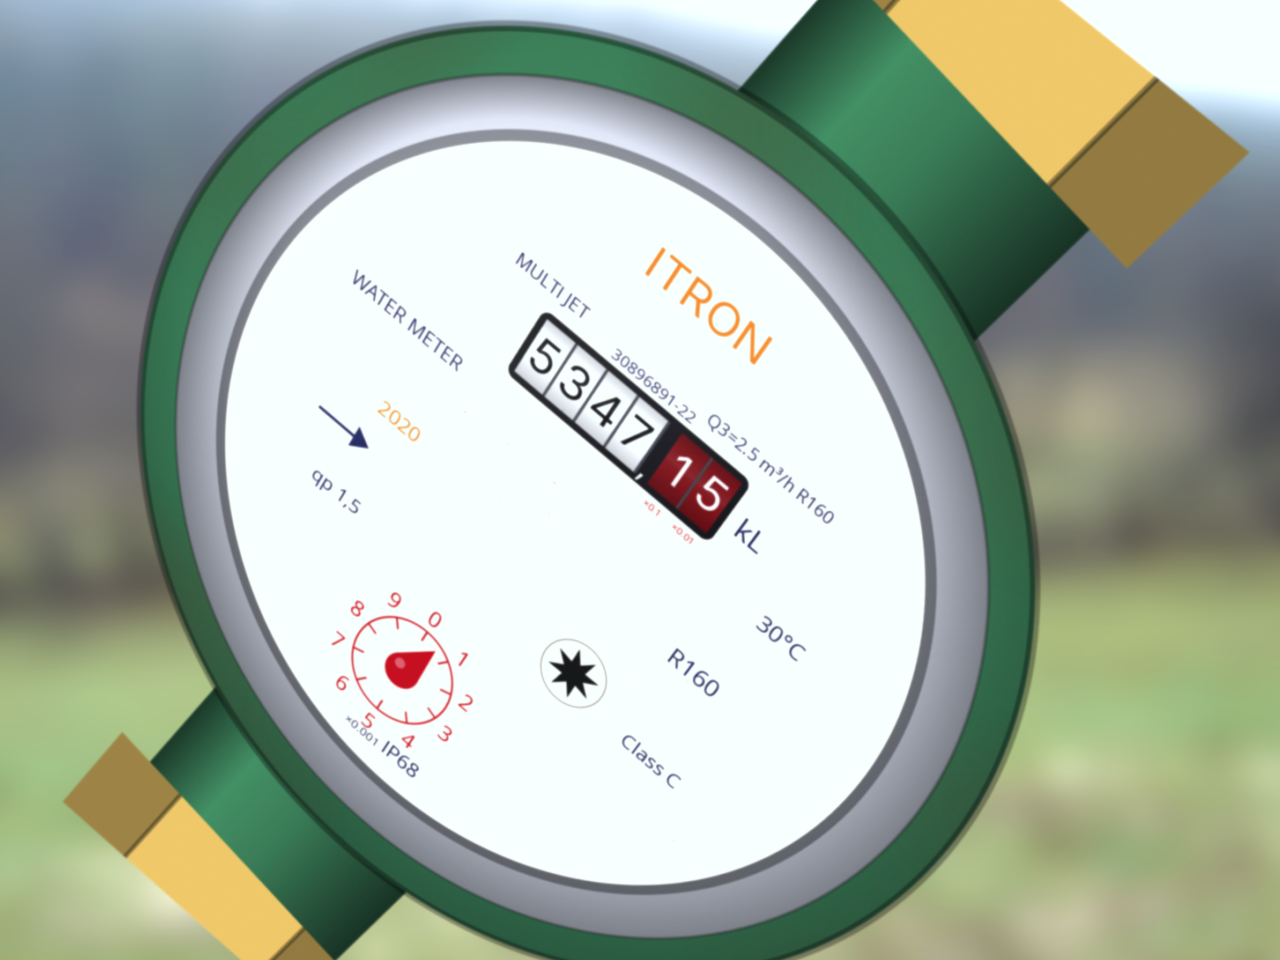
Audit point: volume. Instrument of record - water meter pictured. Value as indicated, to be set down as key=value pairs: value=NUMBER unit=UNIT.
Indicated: value=5347.150 unit=kL
